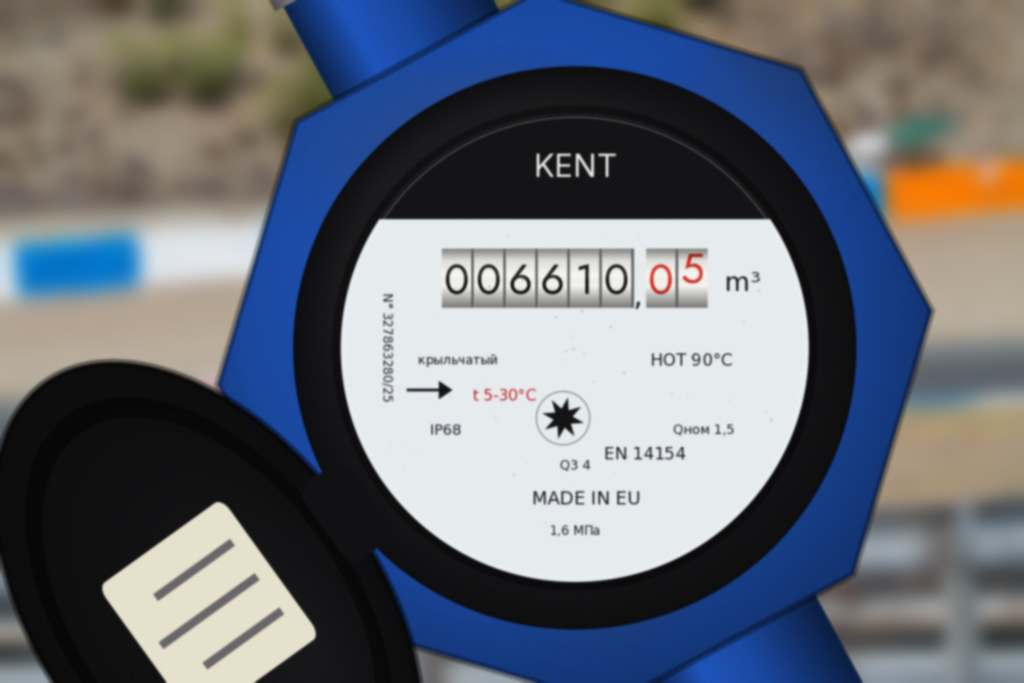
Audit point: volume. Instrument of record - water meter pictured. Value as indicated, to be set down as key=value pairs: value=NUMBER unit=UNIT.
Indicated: value=6610.05 unit=m³
